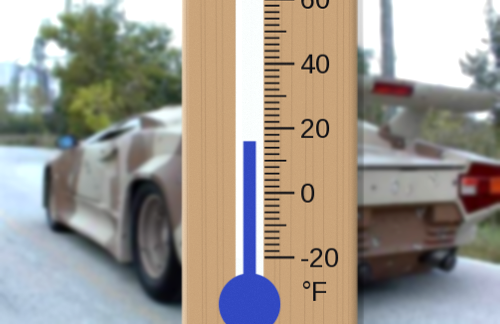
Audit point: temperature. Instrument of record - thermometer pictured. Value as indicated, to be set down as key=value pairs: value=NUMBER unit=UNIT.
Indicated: value=16 unit=°F
